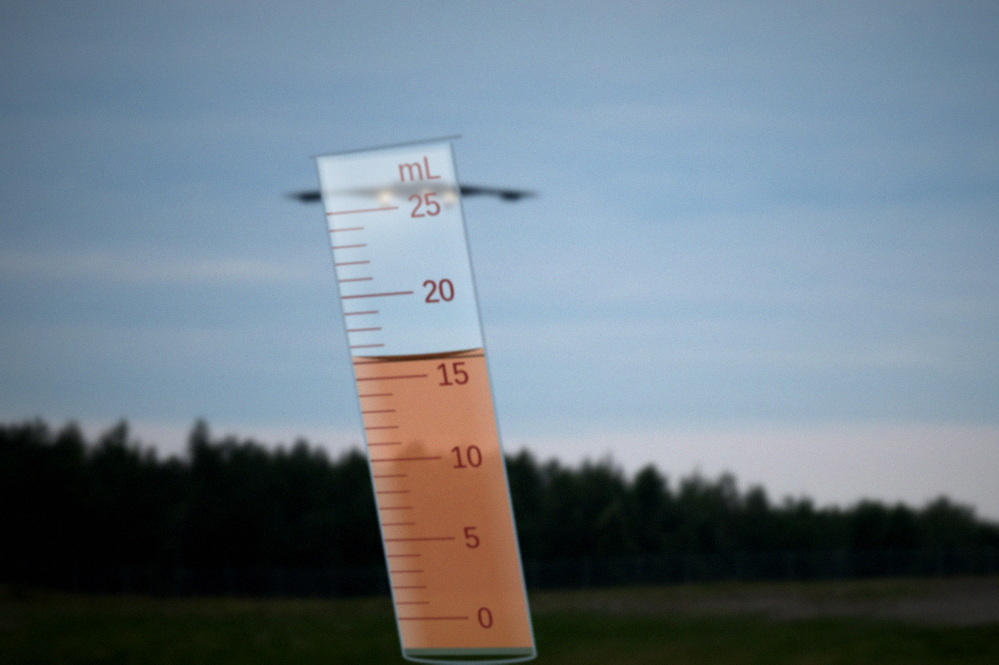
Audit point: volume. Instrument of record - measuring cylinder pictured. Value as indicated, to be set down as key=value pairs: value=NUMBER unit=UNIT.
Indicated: value=16 unit=mL
